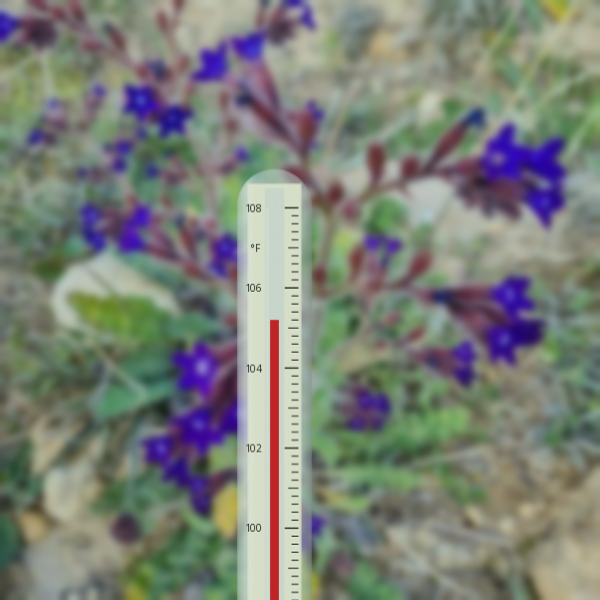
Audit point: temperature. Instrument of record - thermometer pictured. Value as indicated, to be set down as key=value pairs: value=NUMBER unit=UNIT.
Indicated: value=105.2 unit=°F
